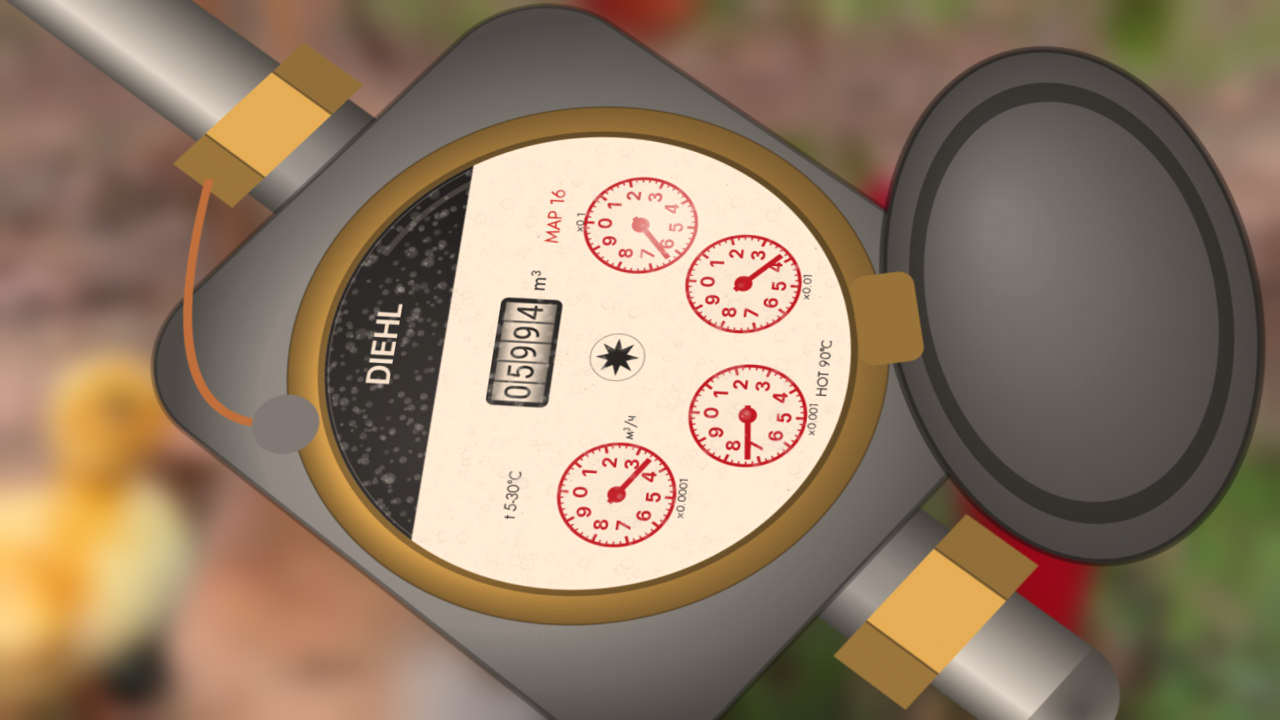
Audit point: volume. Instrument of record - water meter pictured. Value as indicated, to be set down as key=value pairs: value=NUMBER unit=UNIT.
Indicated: value=5994.6373 unit=m³
